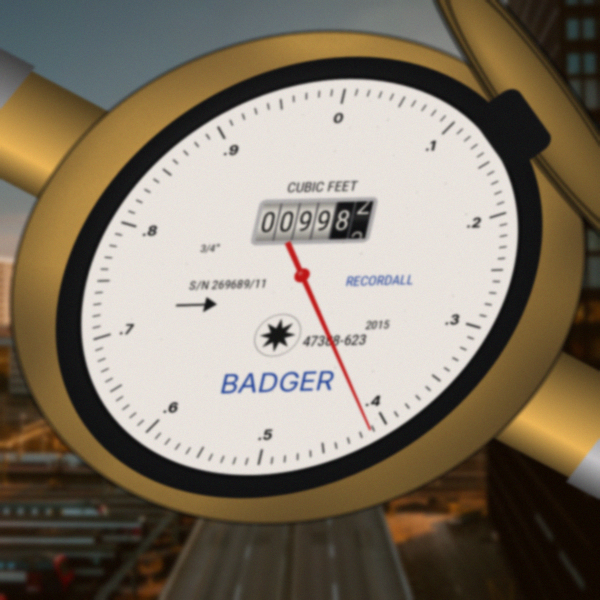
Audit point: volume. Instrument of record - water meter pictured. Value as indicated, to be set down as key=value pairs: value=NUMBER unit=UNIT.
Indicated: value=9982.41 unit=ft³
